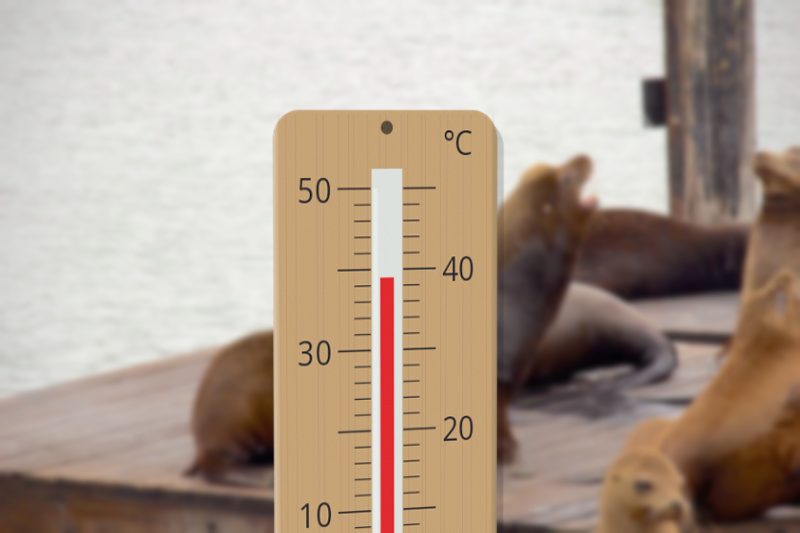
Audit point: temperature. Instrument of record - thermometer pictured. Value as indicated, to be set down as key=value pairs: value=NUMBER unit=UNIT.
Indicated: value=39 unit=°C
